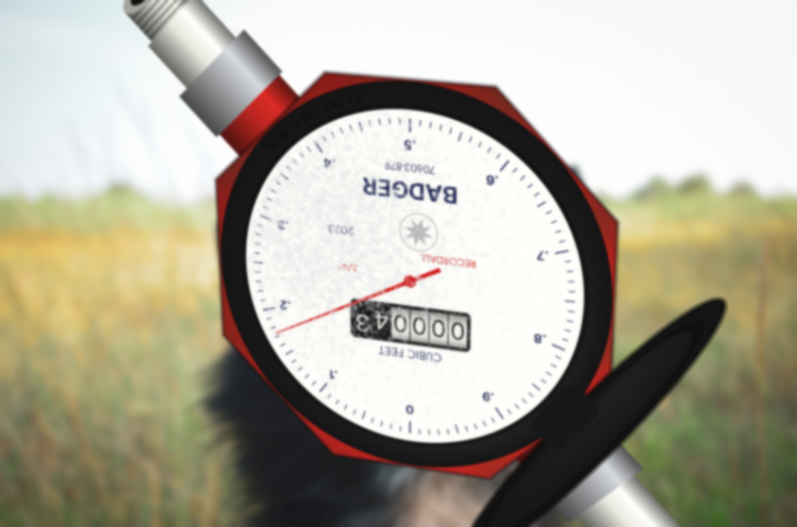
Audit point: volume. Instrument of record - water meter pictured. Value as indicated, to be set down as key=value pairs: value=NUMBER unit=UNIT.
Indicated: value=43.17 unit=ft³
